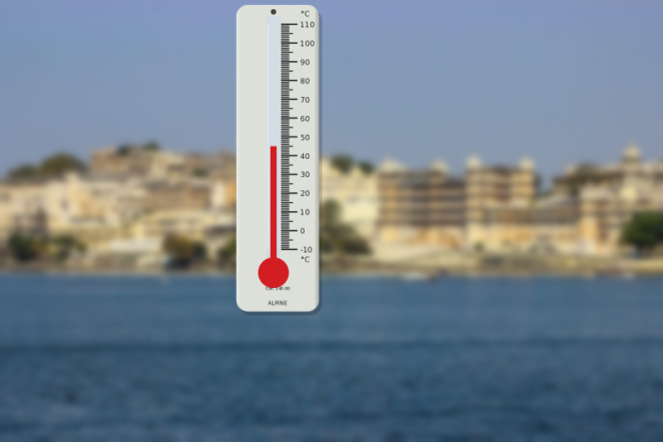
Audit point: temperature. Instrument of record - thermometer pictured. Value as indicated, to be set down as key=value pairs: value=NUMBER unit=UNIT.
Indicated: value=45 unit=°C
